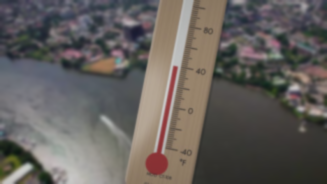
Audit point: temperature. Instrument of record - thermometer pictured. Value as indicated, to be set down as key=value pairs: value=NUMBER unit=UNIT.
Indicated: value=40 unit=°F
